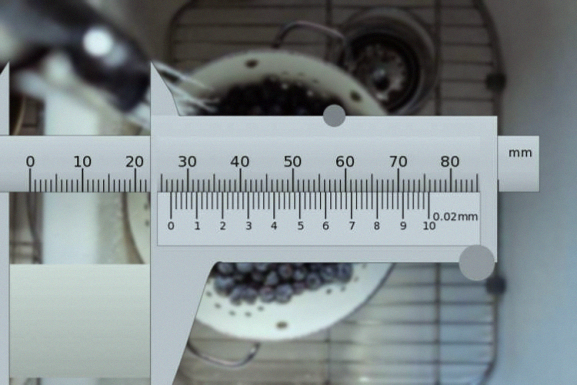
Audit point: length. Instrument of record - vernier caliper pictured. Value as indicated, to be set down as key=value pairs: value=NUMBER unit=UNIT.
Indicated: value=26.8 unit=mm
